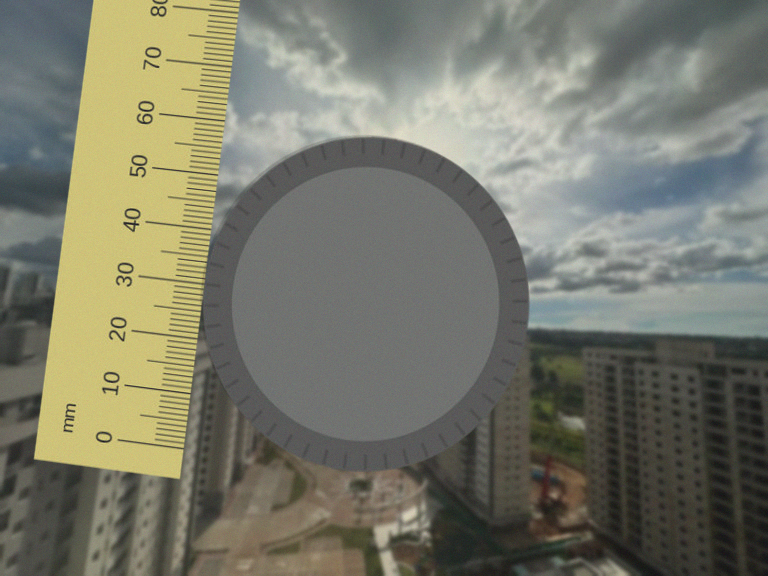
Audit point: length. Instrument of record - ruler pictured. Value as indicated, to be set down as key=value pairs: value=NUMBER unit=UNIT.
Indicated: value=60 unit=mm
